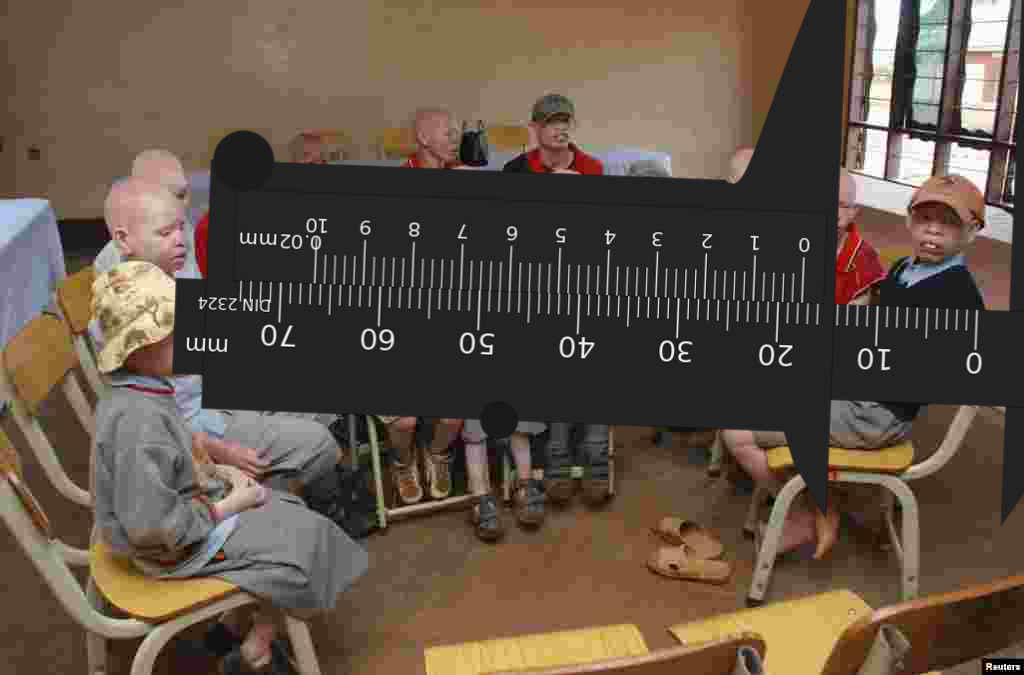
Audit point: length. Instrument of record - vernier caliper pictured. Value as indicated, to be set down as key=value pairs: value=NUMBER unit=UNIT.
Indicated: value=17.6 unit=mm
